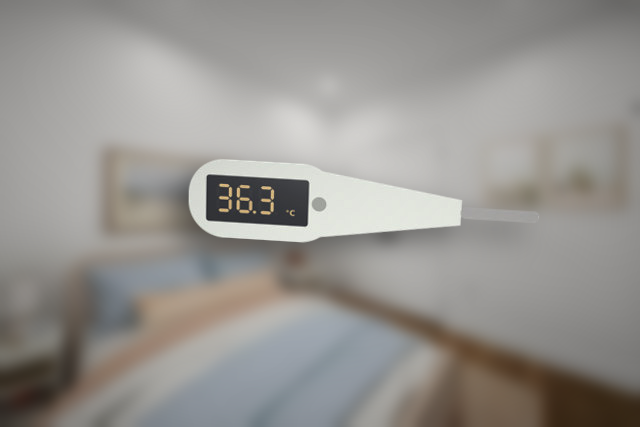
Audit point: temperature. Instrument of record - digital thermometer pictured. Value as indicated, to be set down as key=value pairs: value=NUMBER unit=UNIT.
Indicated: value=36.3 unit=°C
